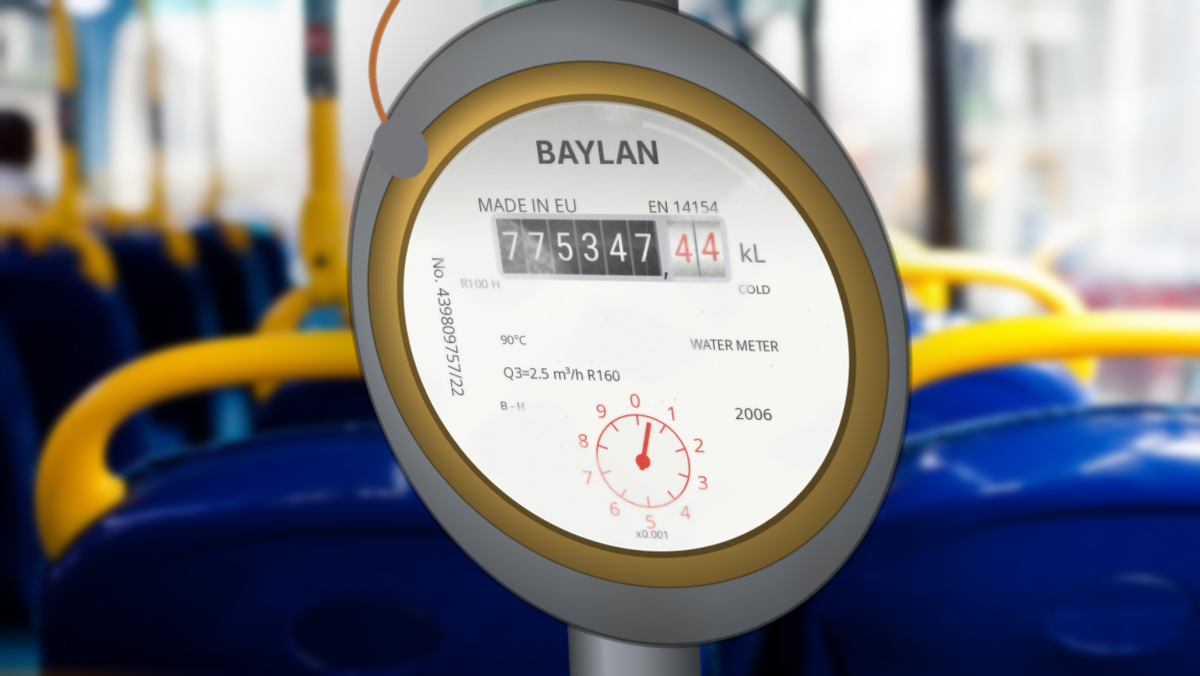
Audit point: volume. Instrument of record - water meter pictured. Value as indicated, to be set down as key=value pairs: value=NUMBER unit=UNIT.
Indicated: value=775347.440 unit=kL
